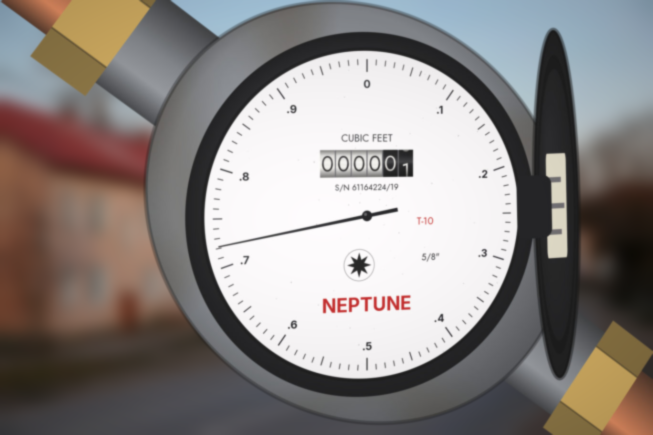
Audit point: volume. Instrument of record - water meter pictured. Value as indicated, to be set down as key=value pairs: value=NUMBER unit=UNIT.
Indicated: value=0.72 unit=ft³
